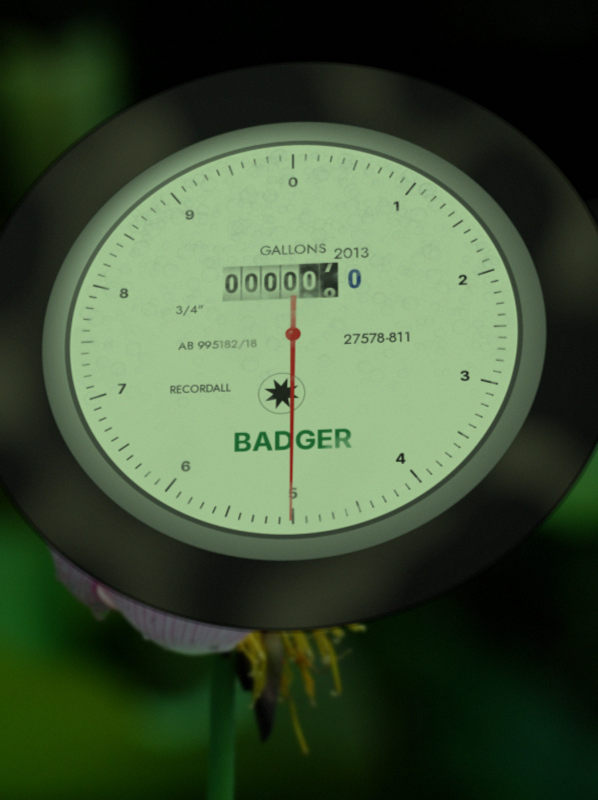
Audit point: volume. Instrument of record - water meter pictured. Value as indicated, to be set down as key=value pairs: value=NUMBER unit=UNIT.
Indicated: value=75.0 unit=gal
